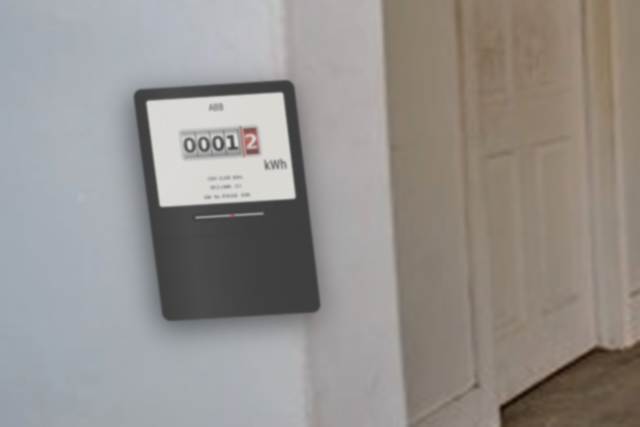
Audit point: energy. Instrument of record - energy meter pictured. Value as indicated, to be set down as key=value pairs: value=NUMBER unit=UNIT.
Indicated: value=1.2 unit=kWh
